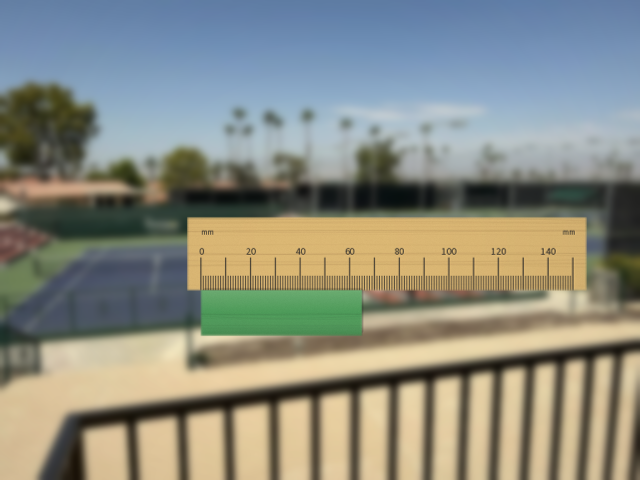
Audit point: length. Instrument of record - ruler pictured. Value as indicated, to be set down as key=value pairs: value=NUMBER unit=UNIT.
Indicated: value=65 unit=mm
